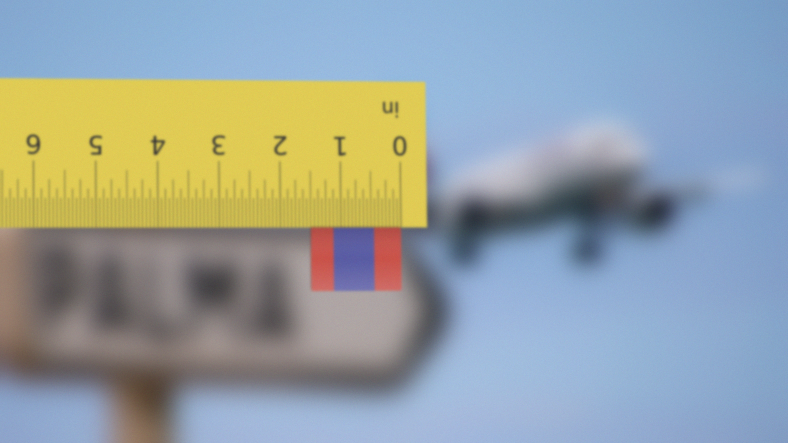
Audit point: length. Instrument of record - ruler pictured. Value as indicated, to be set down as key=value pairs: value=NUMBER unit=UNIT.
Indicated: value=1.5 unit=in
